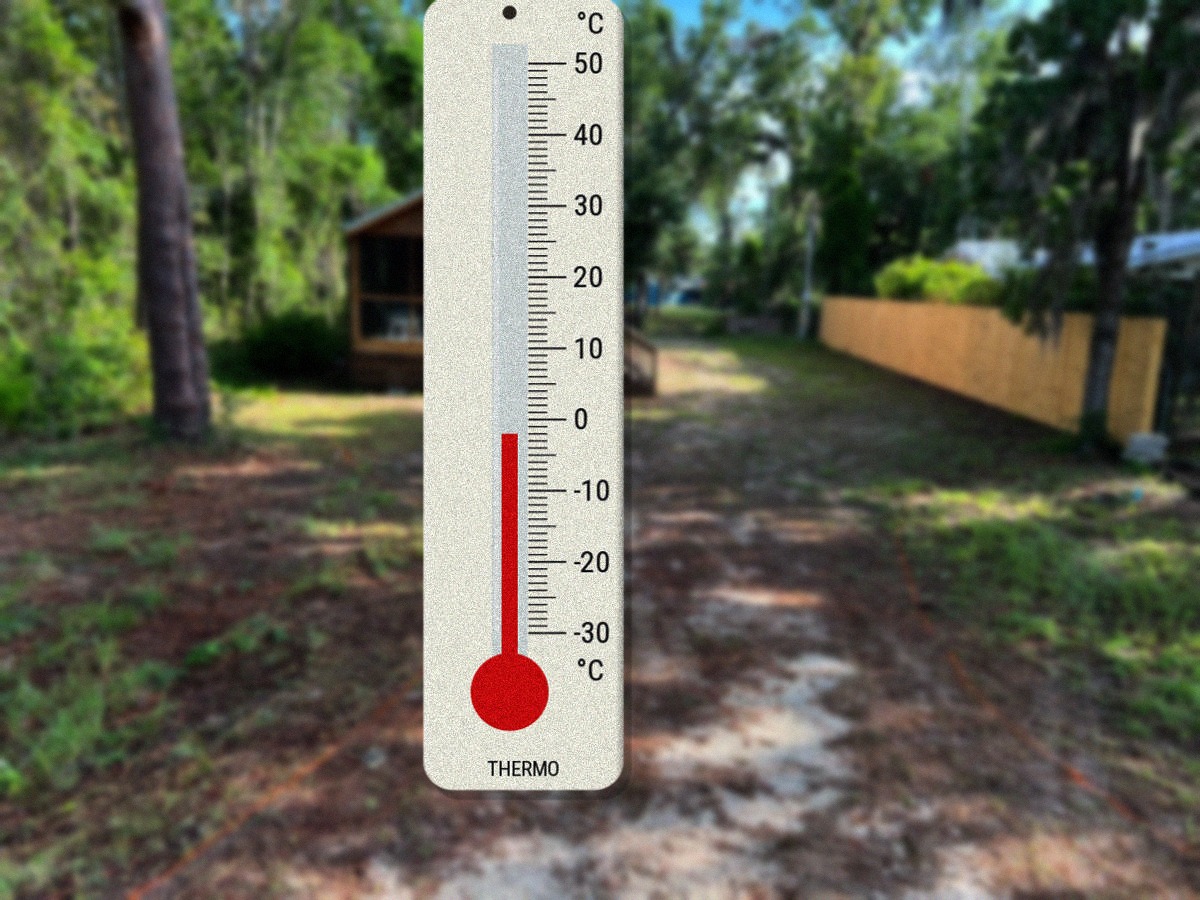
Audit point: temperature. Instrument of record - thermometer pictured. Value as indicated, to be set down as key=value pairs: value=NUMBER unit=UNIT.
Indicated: value=-2 unit=°C
